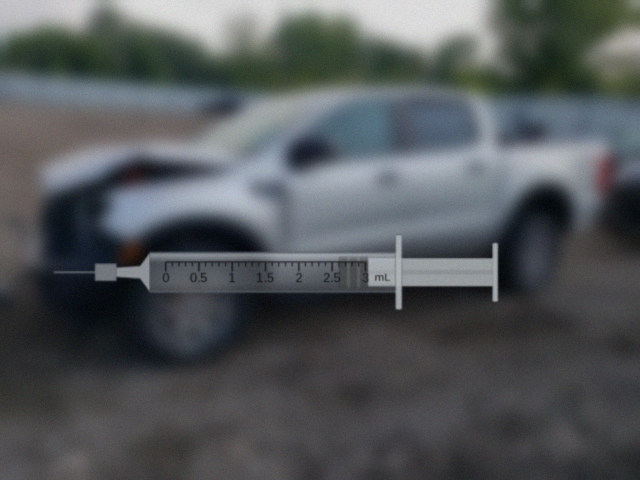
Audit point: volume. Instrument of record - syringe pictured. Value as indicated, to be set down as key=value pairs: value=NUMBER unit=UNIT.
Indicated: value=2.6 unit=mL
